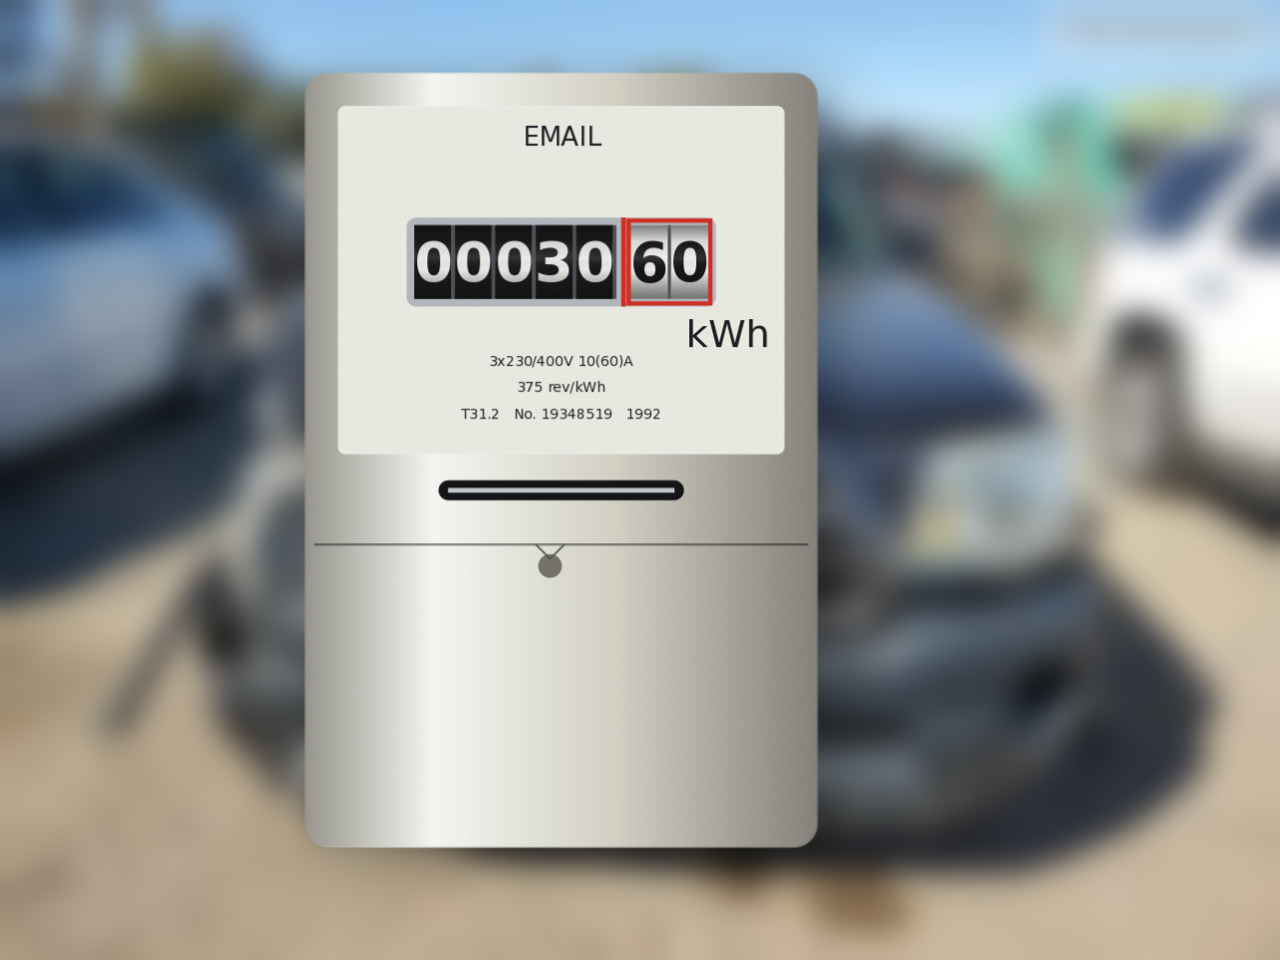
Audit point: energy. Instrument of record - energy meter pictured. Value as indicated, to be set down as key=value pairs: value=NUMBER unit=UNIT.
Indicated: value=30.60 unit=kWh
